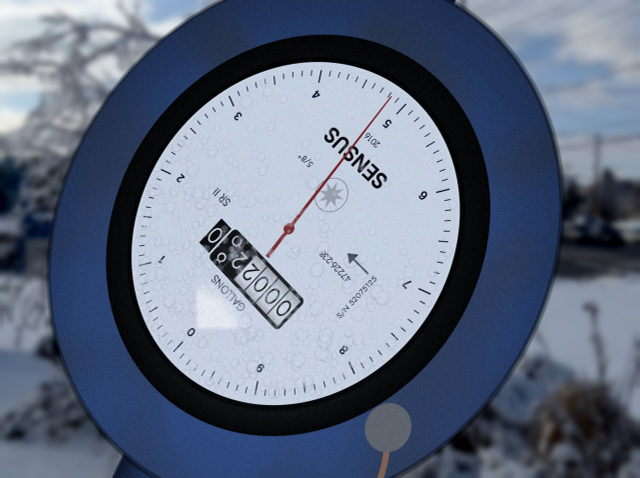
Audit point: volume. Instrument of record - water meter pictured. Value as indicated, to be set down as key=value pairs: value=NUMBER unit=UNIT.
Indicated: value=2284.8 unit=gal
